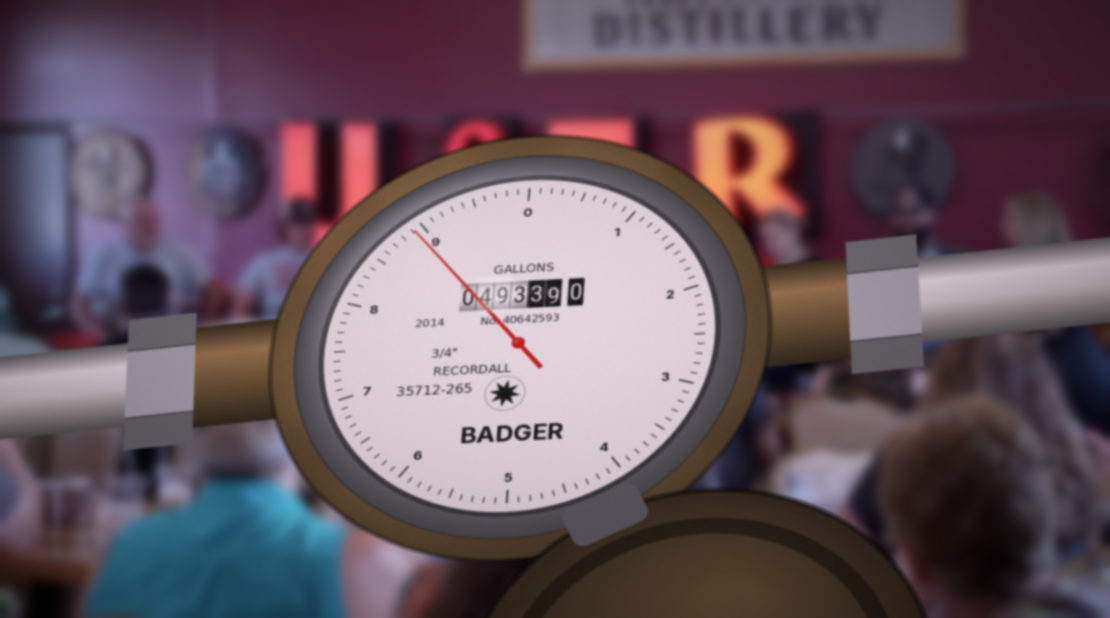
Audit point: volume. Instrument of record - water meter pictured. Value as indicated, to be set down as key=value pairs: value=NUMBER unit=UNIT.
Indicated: value=493388.9 unit=gal
